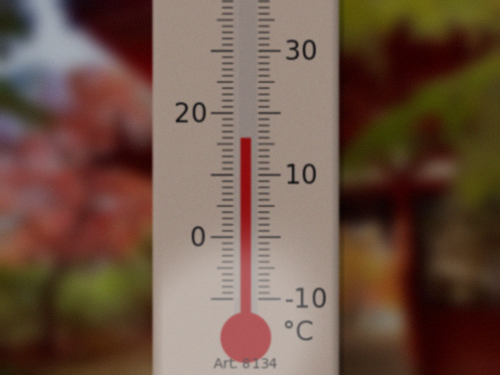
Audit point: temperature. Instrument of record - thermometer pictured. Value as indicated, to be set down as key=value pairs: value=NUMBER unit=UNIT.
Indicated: value=16 unit=°C
